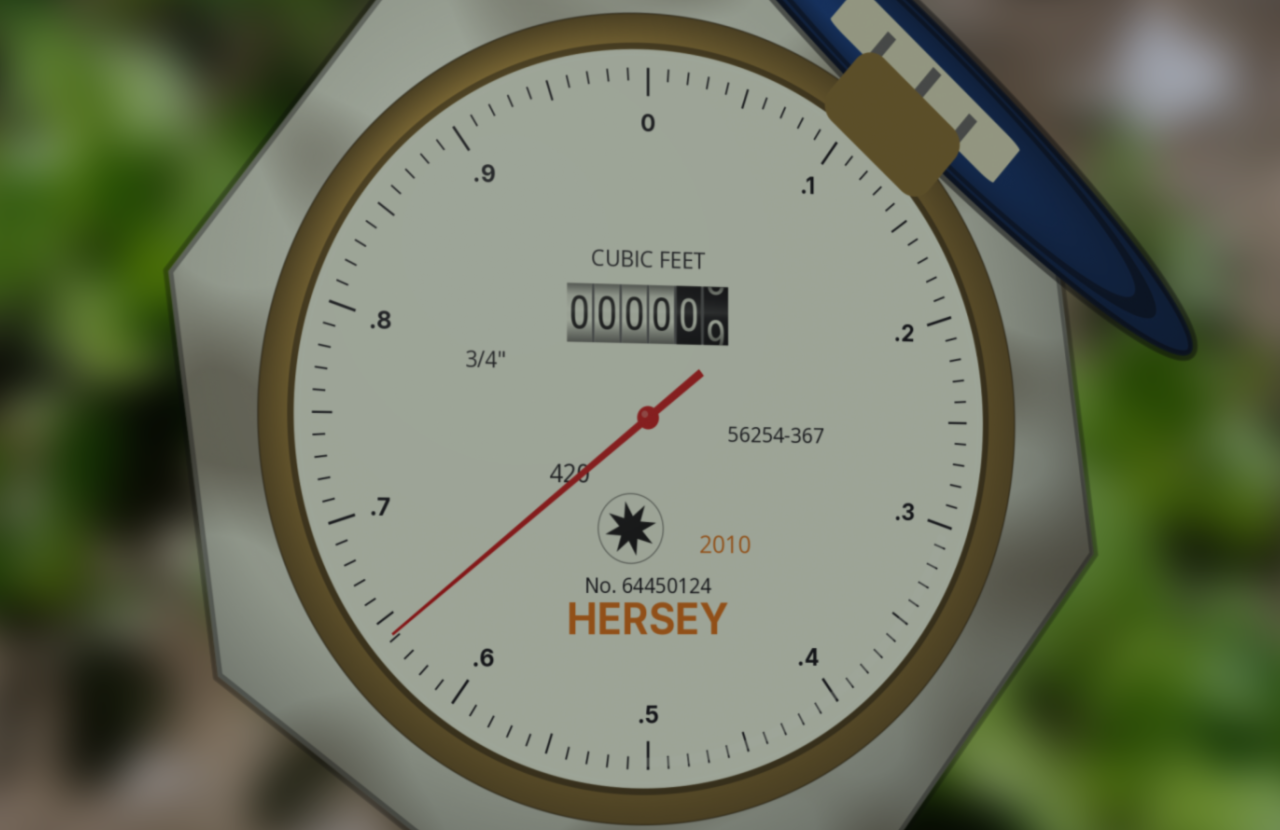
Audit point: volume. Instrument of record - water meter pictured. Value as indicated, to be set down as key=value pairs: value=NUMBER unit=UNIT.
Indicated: value=8.64 unit=ft³
